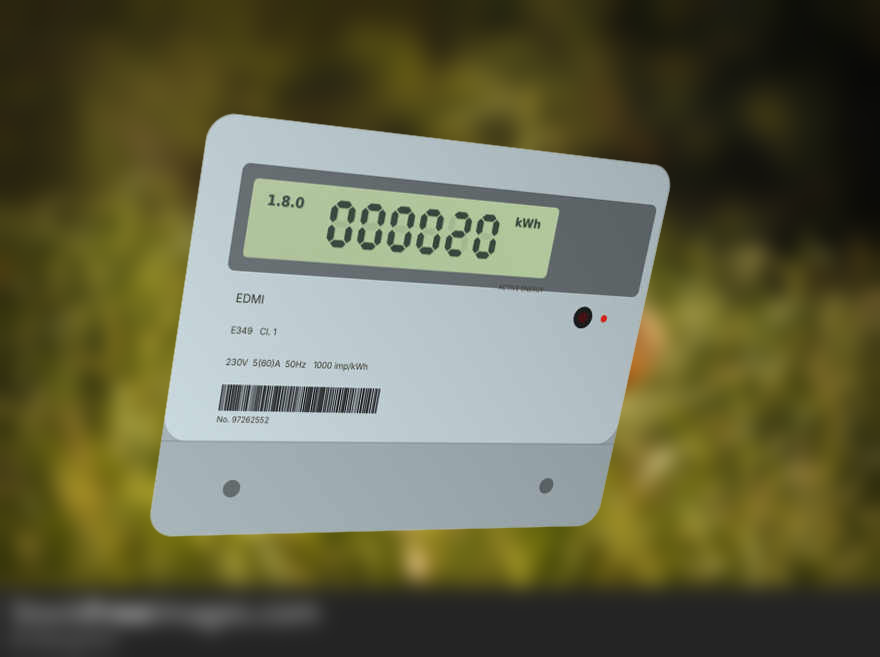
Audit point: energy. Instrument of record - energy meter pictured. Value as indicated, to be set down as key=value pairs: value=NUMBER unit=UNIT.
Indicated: value=20 unit=kWh
